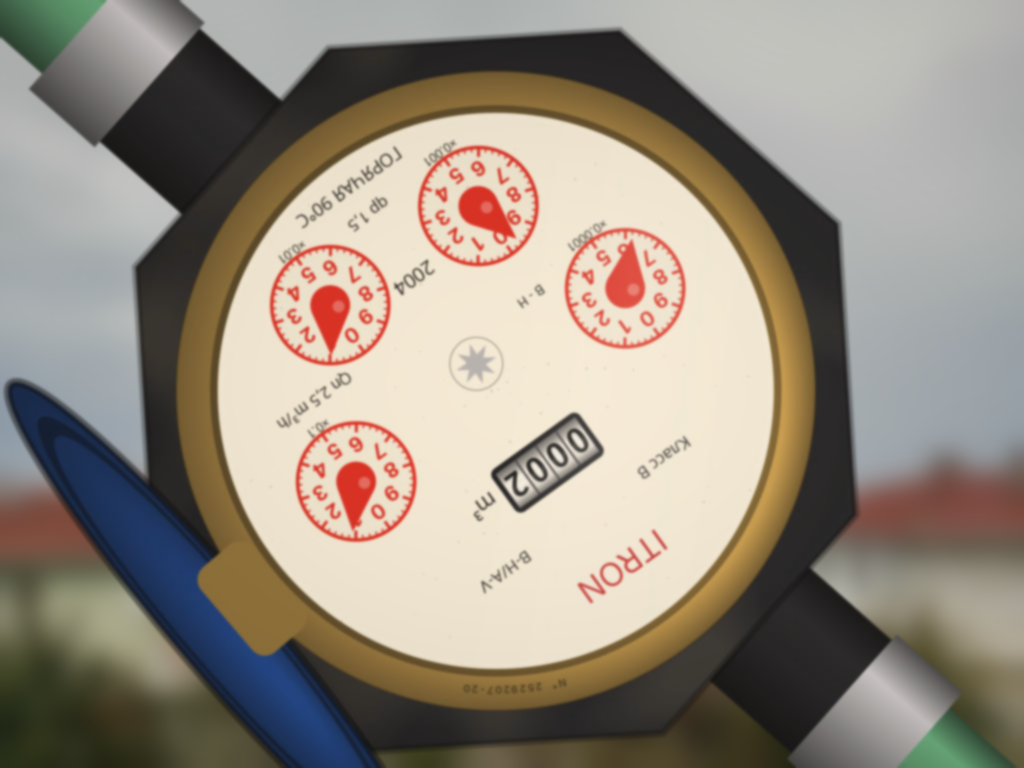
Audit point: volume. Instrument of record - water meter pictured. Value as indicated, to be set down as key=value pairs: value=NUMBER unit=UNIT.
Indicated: value=2.1096 unit=m³
